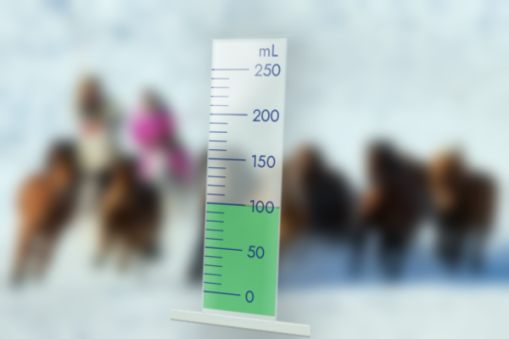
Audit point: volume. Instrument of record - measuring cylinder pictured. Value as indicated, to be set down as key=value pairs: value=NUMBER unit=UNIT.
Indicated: value=100 unit=mL
